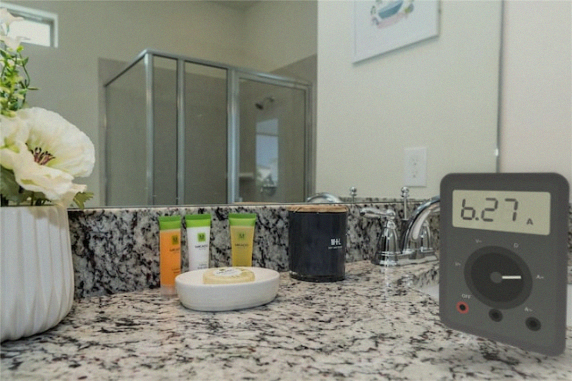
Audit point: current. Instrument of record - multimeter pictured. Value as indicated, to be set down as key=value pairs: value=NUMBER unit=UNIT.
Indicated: value=6.27 unit=A
